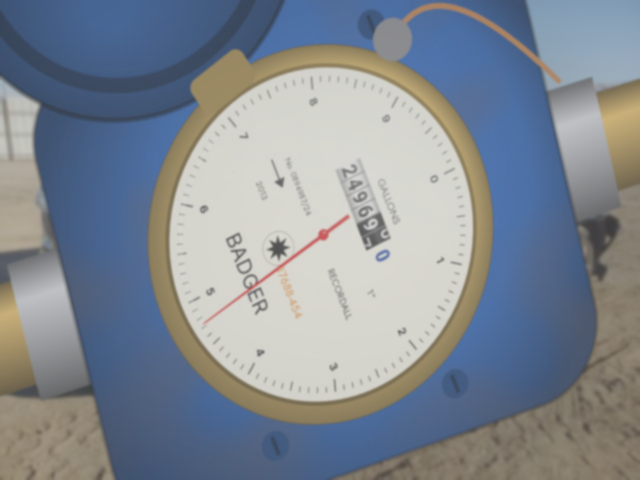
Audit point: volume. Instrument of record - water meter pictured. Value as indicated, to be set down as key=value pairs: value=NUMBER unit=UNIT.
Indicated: value=2496964.7 unit=gal
